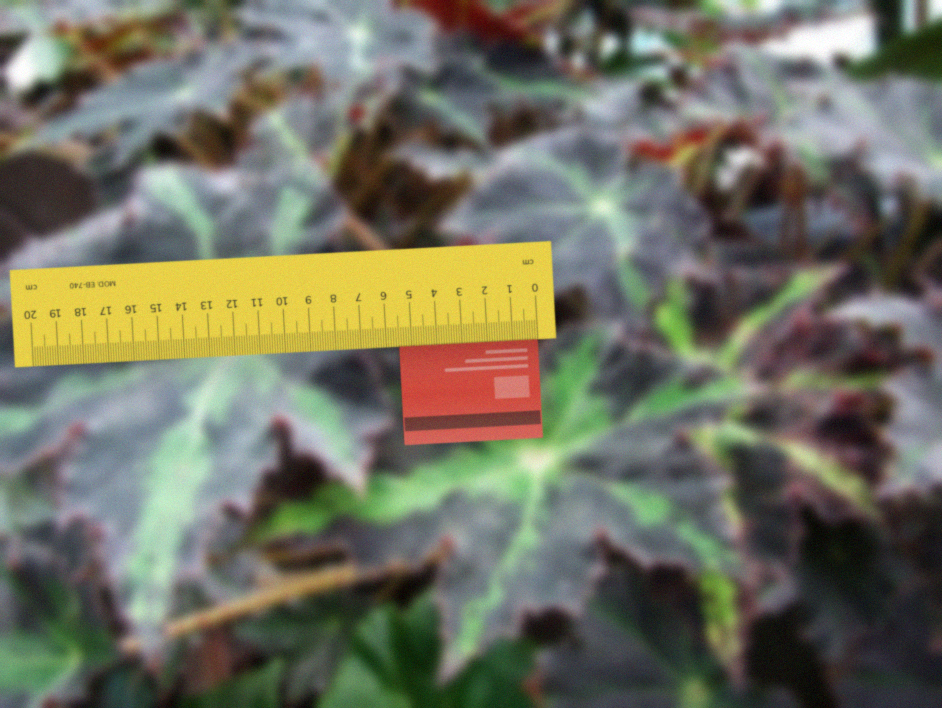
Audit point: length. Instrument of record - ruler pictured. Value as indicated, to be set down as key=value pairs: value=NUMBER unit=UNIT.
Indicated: value=5.5 unit=cm
